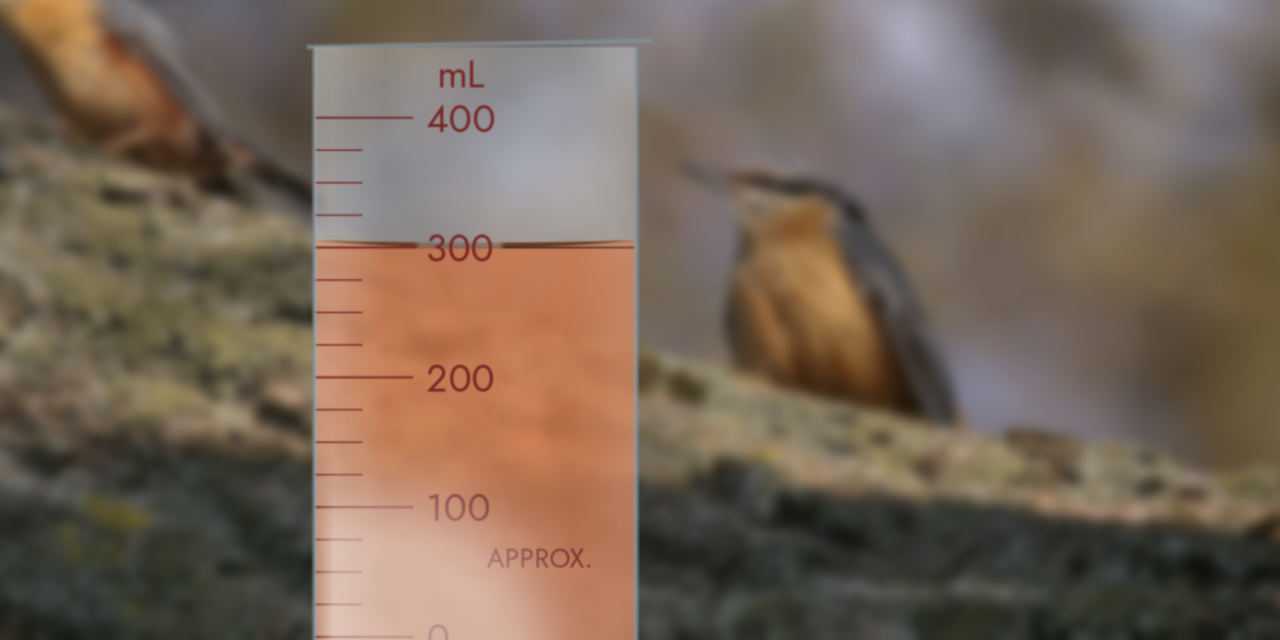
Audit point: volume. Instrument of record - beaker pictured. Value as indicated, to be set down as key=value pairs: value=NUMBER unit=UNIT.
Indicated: value=300 unit=mL
